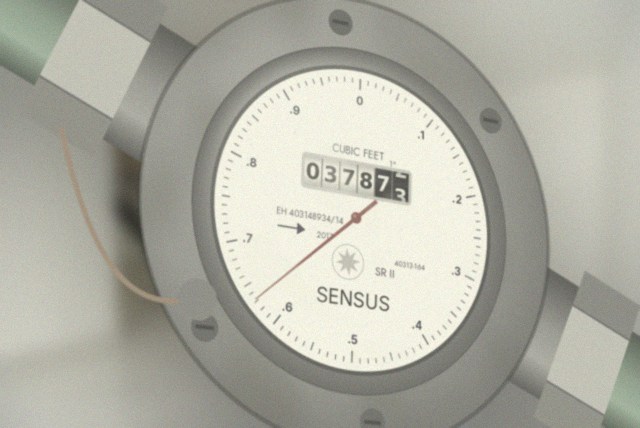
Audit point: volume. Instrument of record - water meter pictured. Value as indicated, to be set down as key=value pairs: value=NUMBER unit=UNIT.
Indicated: value=37872.63 unit=ft³
